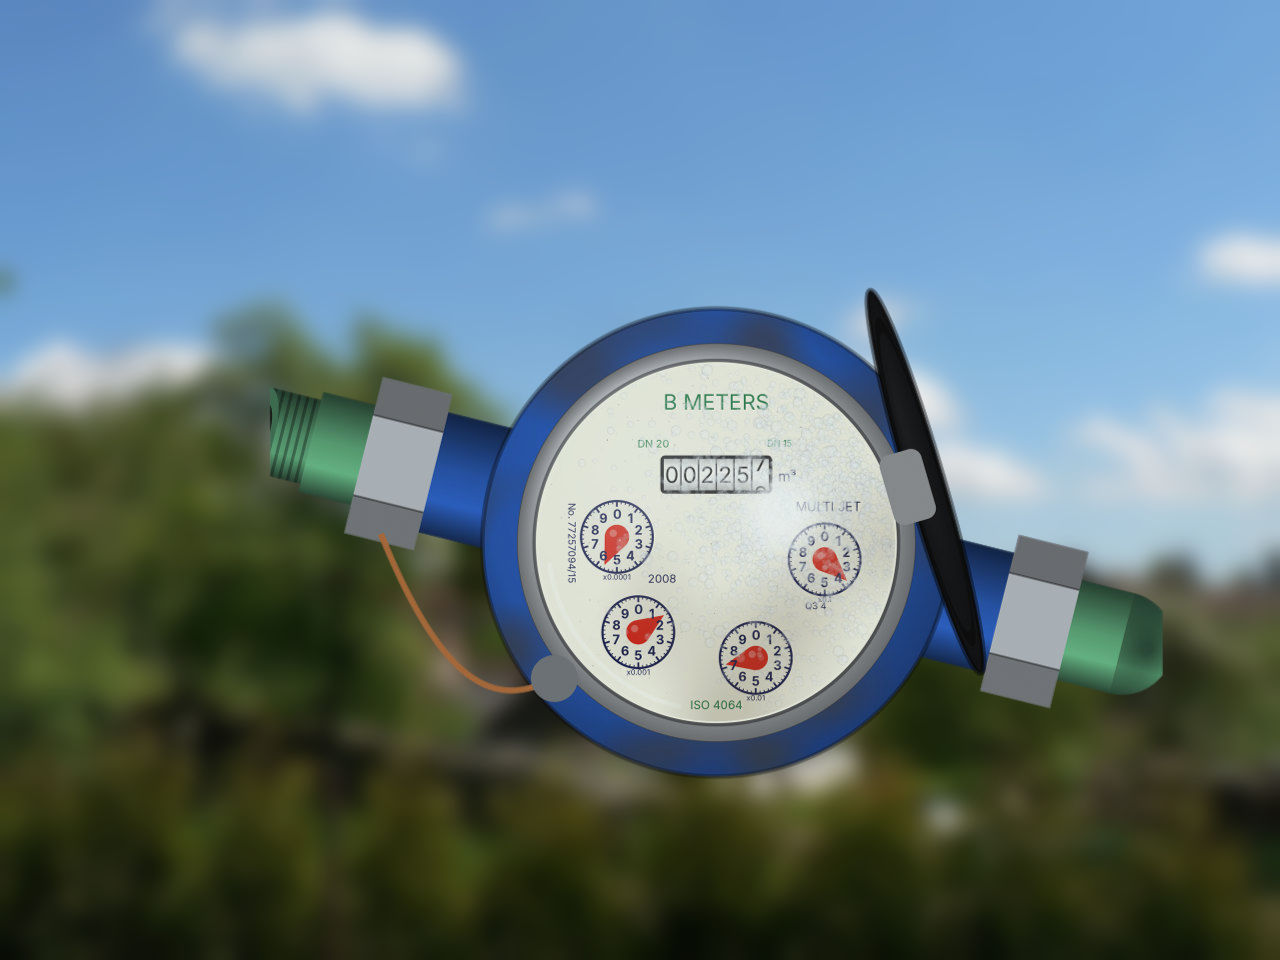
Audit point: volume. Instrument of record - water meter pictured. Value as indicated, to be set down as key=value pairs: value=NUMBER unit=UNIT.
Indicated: value=2257.3715 unit=m³
